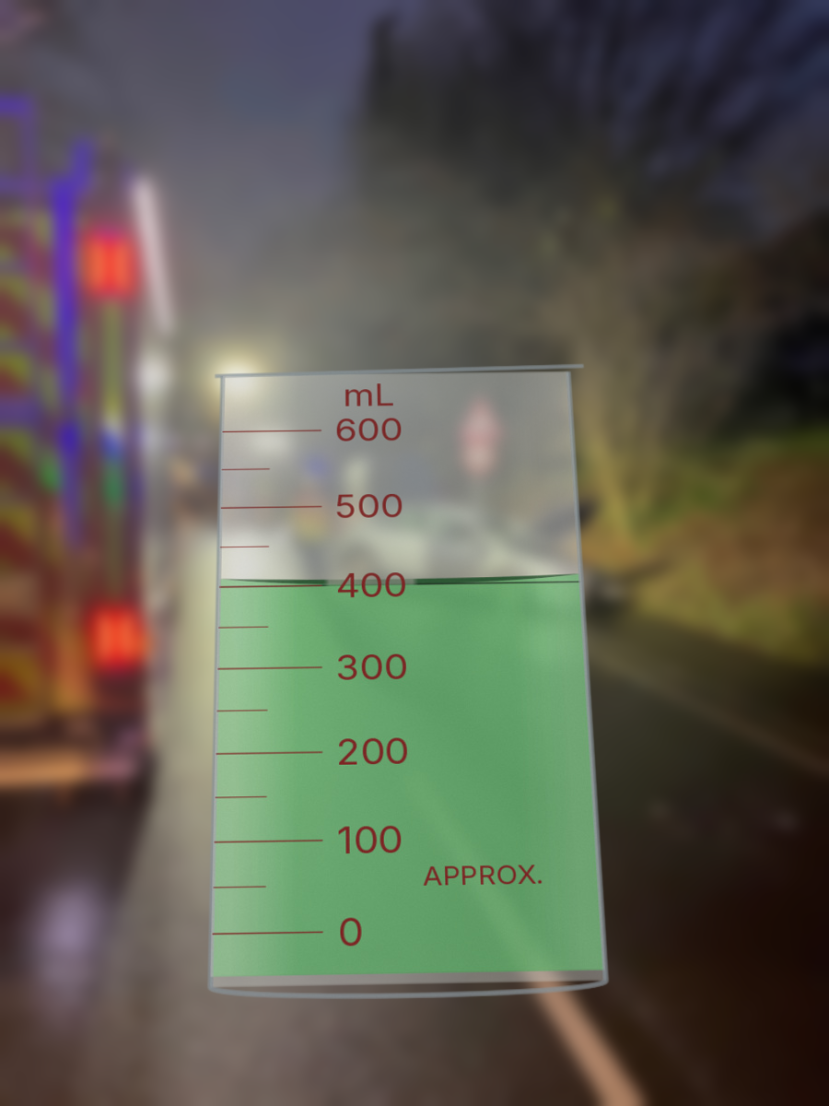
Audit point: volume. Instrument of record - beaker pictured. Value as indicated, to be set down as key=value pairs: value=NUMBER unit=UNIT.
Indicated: value=400 unit=mL
